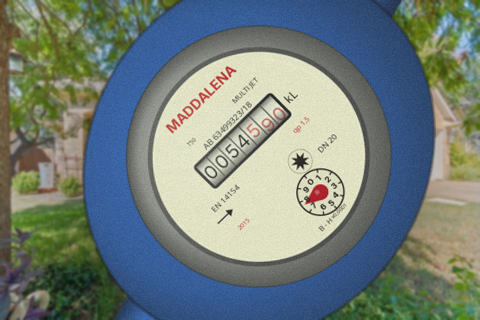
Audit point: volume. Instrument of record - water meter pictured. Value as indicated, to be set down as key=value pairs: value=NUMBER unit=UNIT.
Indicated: value=54.5897 unit=kL
